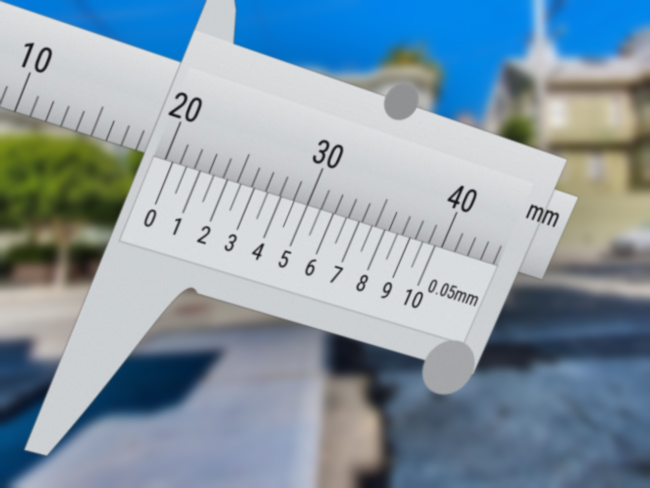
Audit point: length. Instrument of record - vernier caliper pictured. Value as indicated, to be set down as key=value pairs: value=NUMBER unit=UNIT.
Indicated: value=20.5 unit=mm
